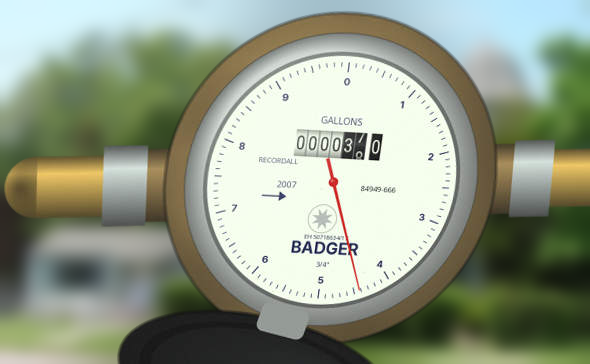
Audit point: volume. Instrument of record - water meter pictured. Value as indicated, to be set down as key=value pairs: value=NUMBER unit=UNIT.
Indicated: value=374.4 unit=gal
